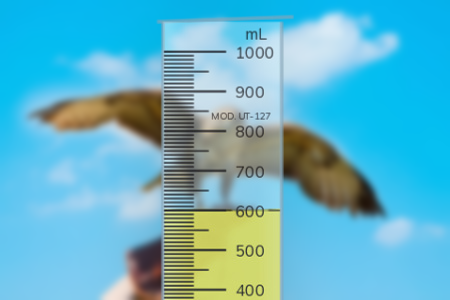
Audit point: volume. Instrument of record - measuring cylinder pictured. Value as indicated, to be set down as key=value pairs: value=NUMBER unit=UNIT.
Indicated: value=600 unit=mL
